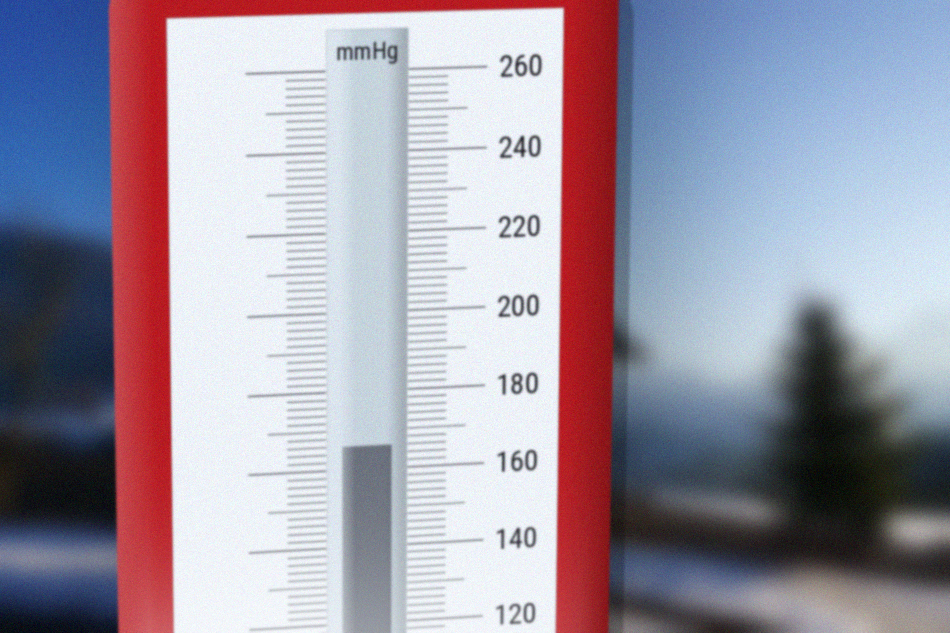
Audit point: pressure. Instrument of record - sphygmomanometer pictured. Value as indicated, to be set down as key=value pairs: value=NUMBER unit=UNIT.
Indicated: value=166 unit=mmHg
